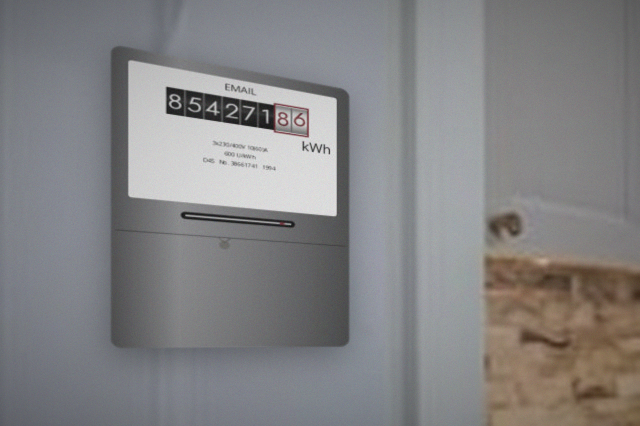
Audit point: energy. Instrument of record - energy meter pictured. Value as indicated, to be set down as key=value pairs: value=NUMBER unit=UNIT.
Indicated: value=854271.86 unit=kWh
